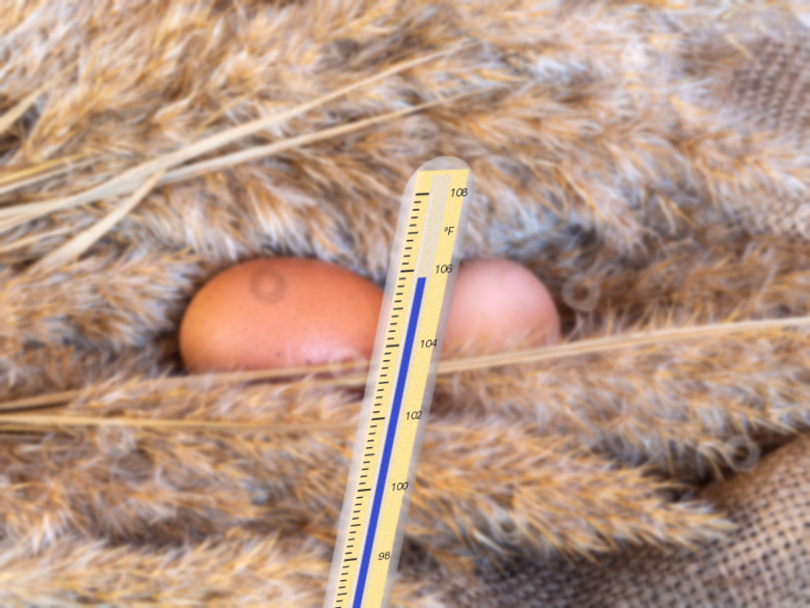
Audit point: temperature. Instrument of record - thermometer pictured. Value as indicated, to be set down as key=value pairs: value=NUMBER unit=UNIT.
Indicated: value=105.8 unit=°F
